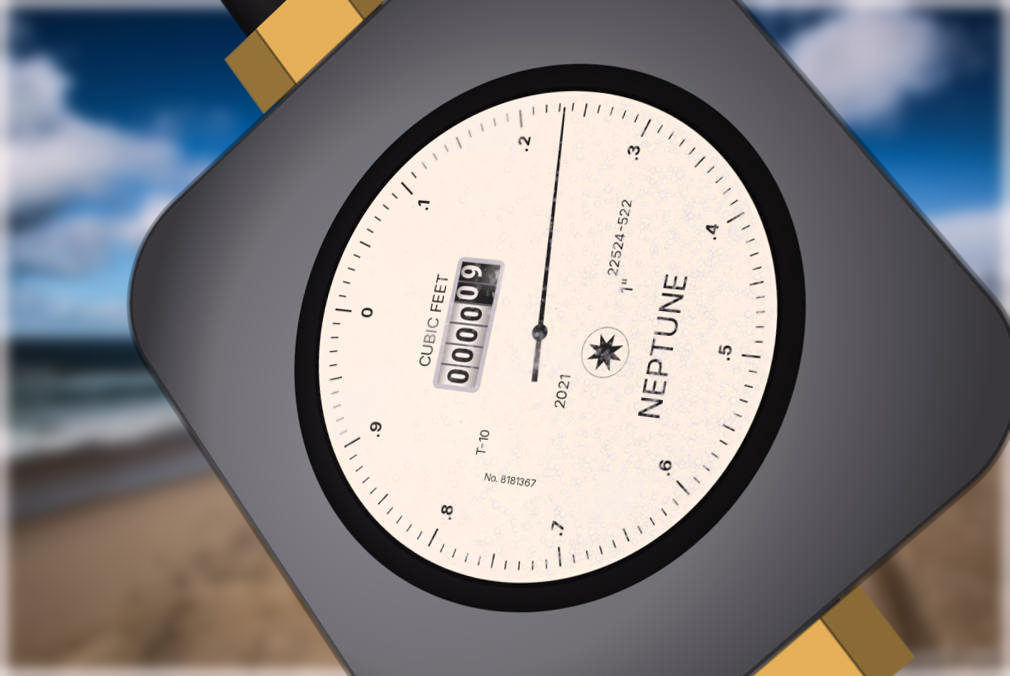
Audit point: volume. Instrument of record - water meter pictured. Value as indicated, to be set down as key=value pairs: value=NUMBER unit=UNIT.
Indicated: value=9.23 unit=ft³
